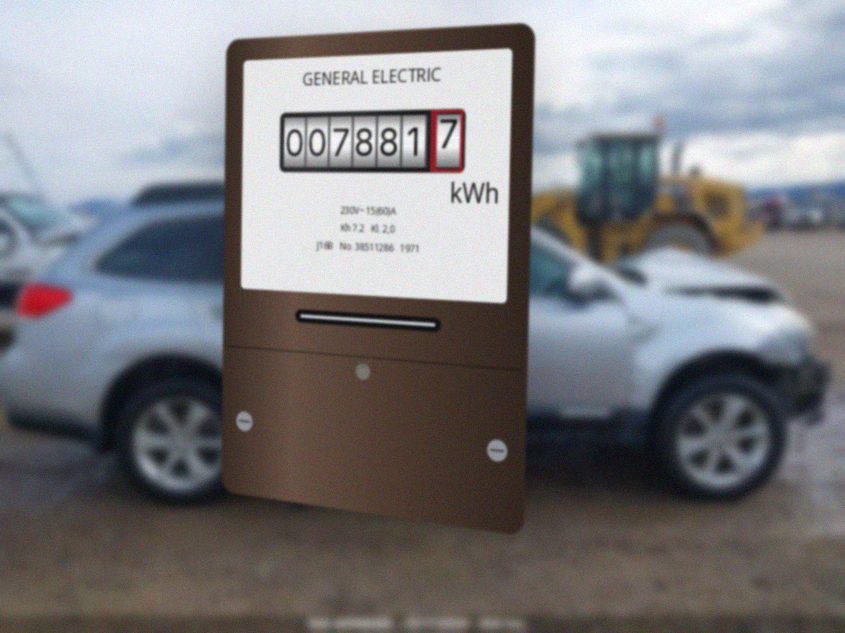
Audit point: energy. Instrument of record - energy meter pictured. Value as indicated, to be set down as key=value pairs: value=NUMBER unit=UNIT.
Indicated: value=7881.7 unit=kWh
